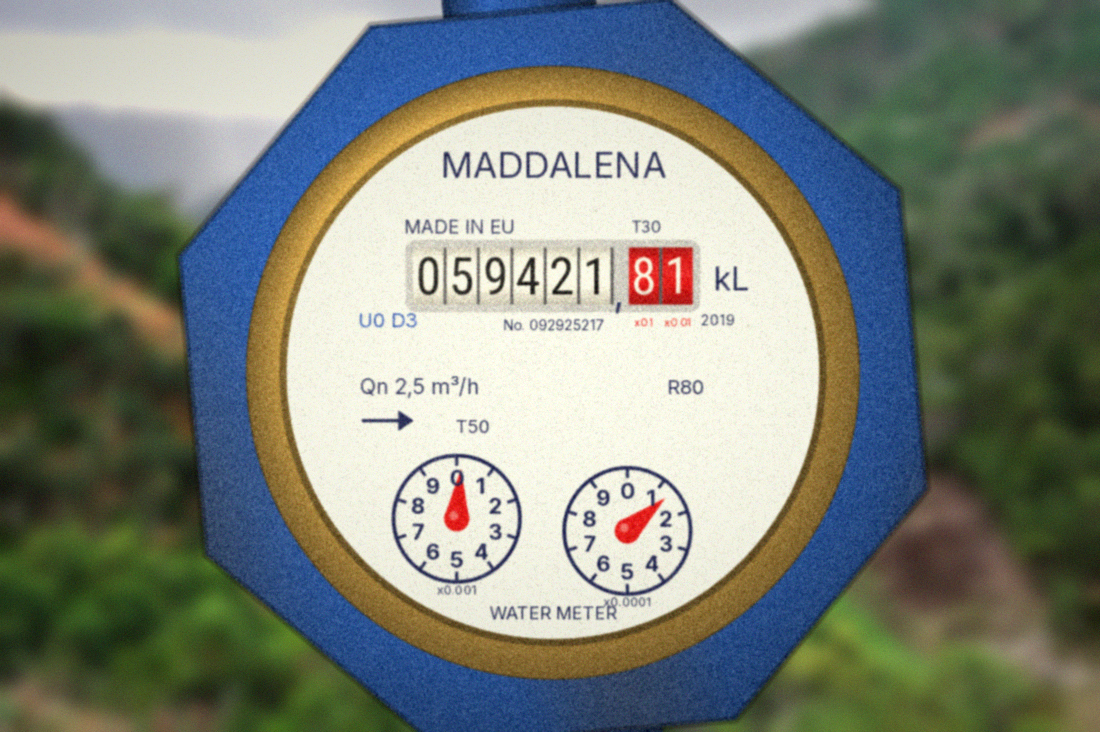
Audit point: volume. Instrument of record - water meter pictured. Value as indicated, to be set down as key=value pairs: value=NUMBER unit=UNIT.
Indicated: value=59421.8101 unit=kL
